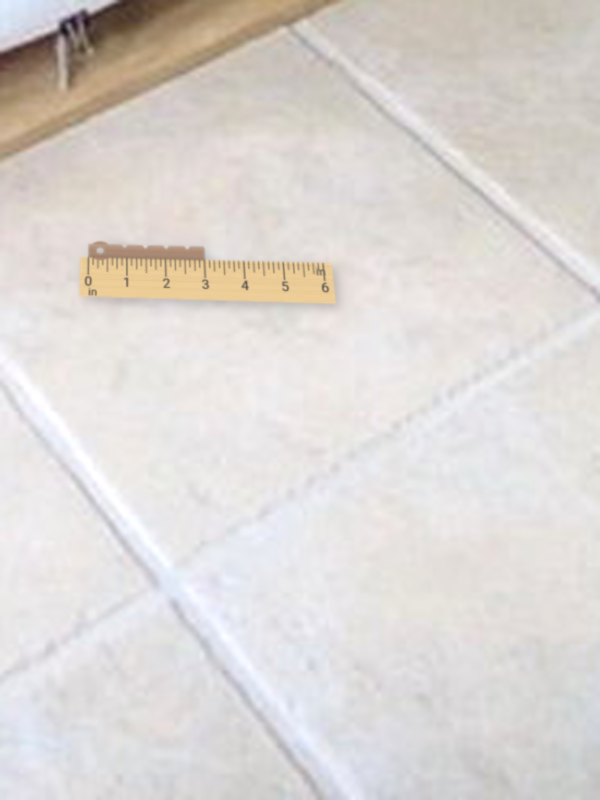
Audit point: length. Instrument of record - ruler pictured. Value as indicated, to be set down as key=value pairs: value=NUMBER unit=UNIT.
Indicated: value=3 unit=in
